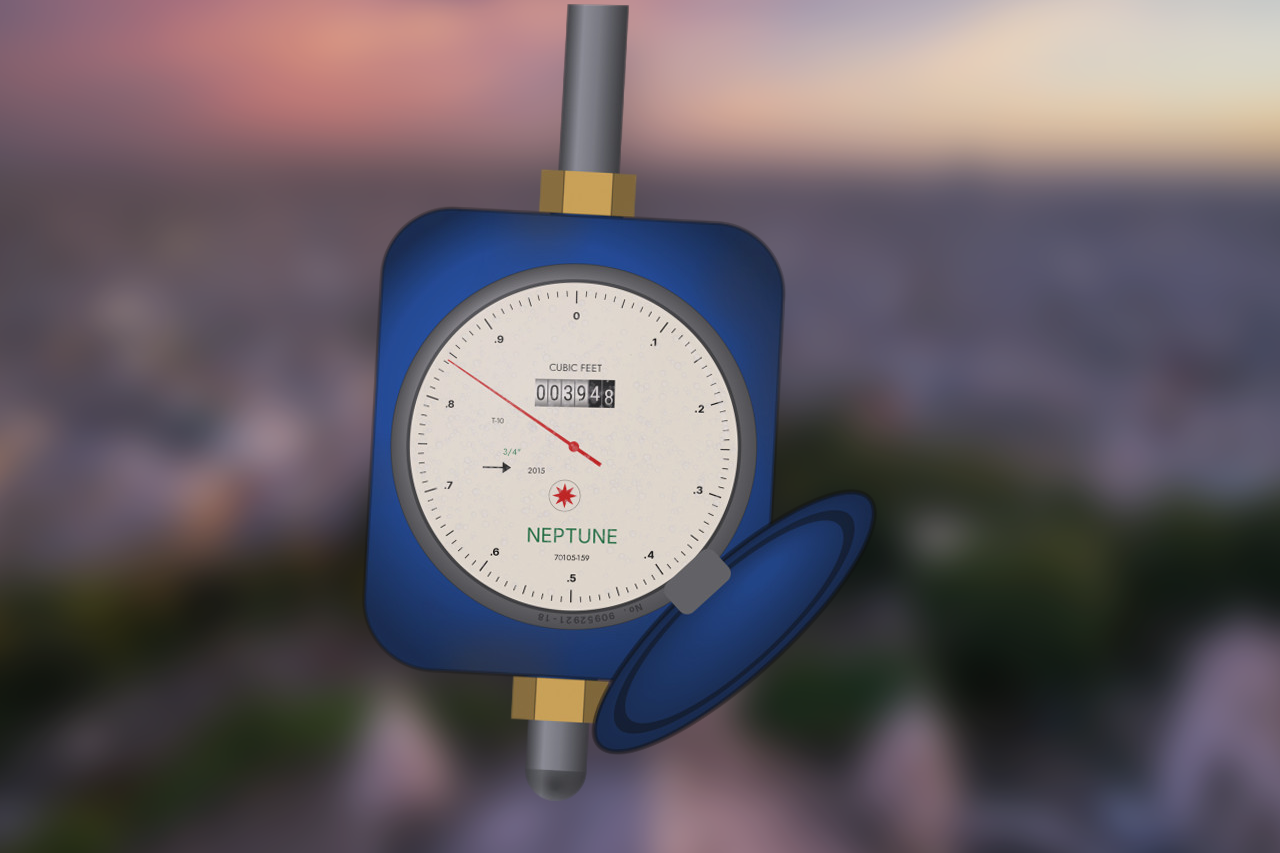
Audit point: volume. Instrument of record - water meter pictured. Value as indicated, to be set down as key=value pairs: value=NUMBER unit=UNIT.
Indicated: value=3947.84 unit=ft³
